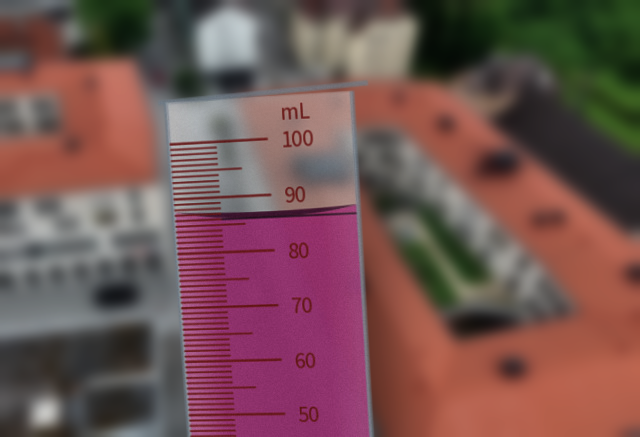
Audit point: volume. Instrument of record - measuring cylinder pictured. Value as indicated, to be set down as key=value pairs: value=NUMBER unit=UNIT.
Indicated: value=86 unit=mL
